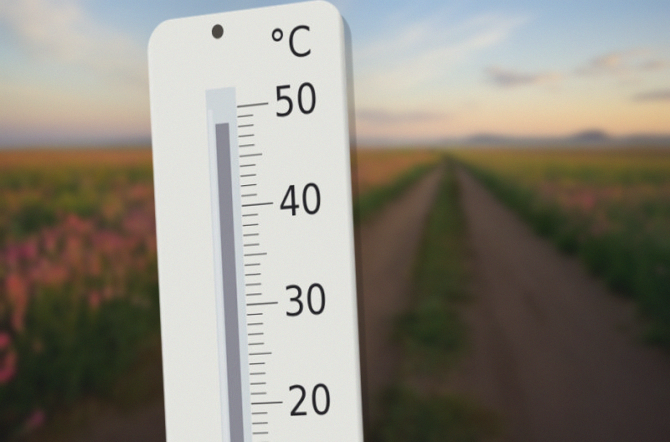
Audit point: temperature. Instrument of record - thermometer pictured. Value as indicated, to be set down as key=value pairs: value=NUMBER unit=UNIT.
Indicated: value=48.5 unit=°C
